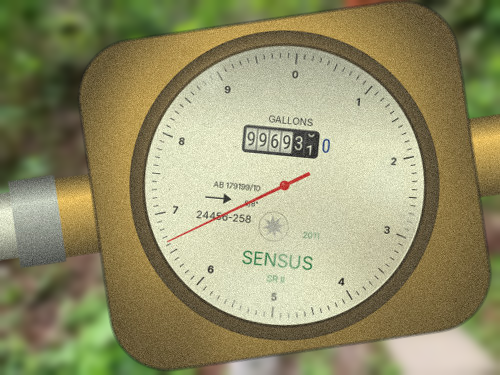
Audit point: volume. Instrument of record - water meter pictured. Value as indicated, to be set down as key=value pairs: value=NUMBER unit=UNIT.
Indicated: value=9969306.6 unit=gal
